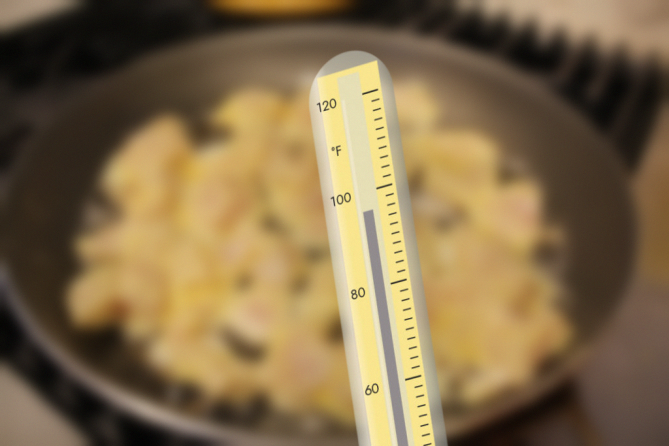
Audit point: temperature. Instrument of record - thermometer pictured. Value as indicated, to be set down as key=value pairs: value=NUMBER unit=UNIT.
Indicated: value=96 unit=°F
